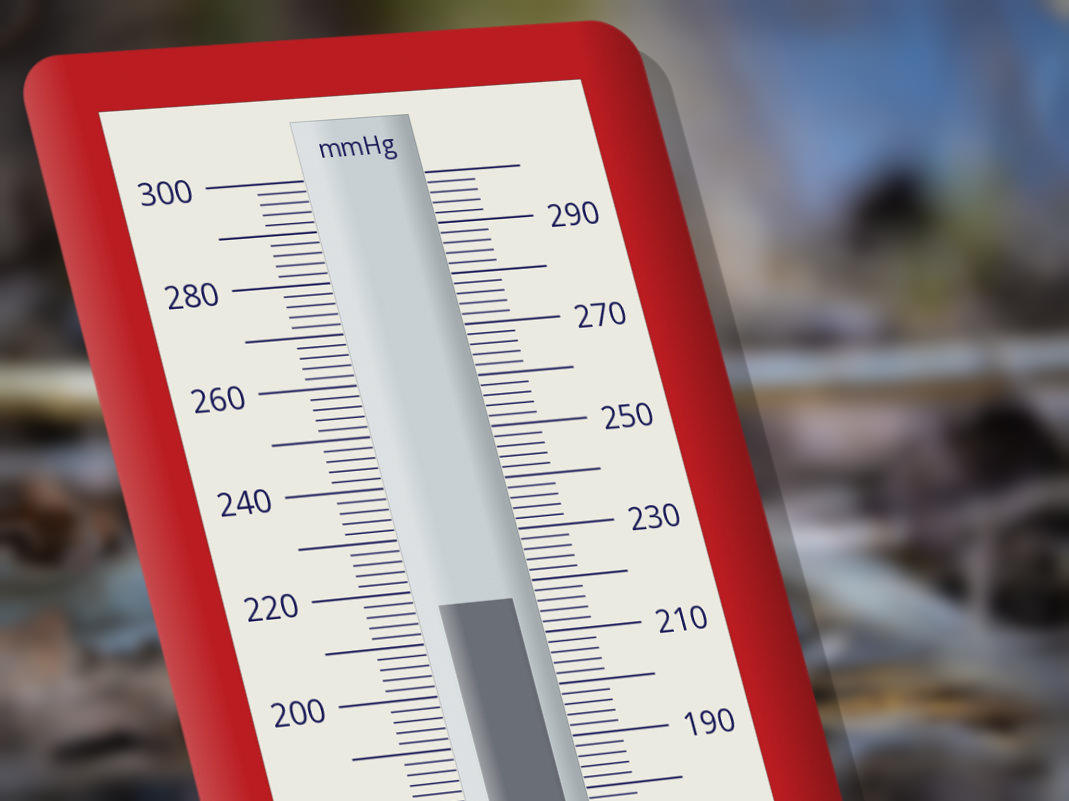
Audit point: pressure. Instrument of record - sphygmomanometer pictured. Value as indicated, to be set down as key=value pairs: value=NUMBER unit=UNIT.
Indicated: value=217 unit=mmHg
